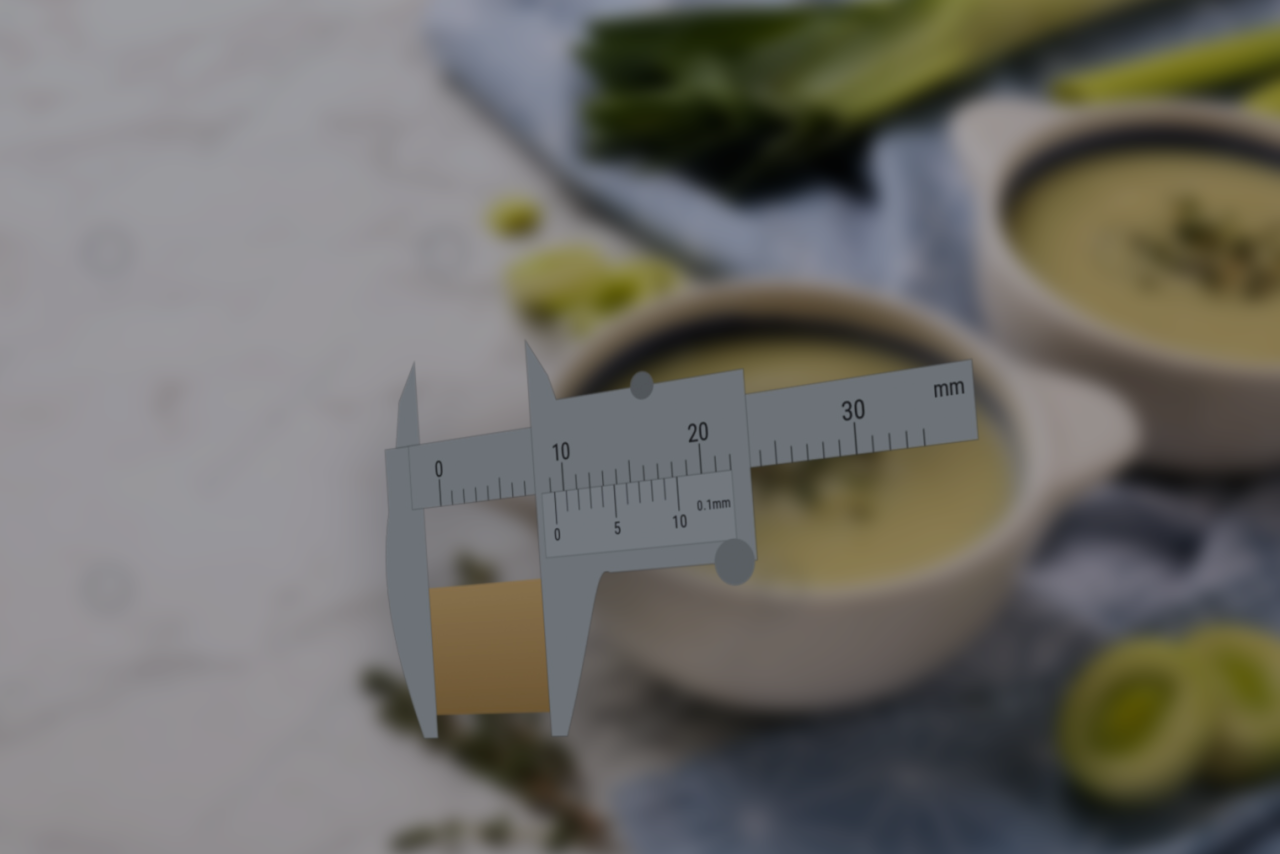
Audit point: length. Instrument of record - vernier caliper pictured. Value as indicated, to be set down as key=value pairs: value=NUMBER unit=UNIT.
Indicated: value=9.3 unit=mm
